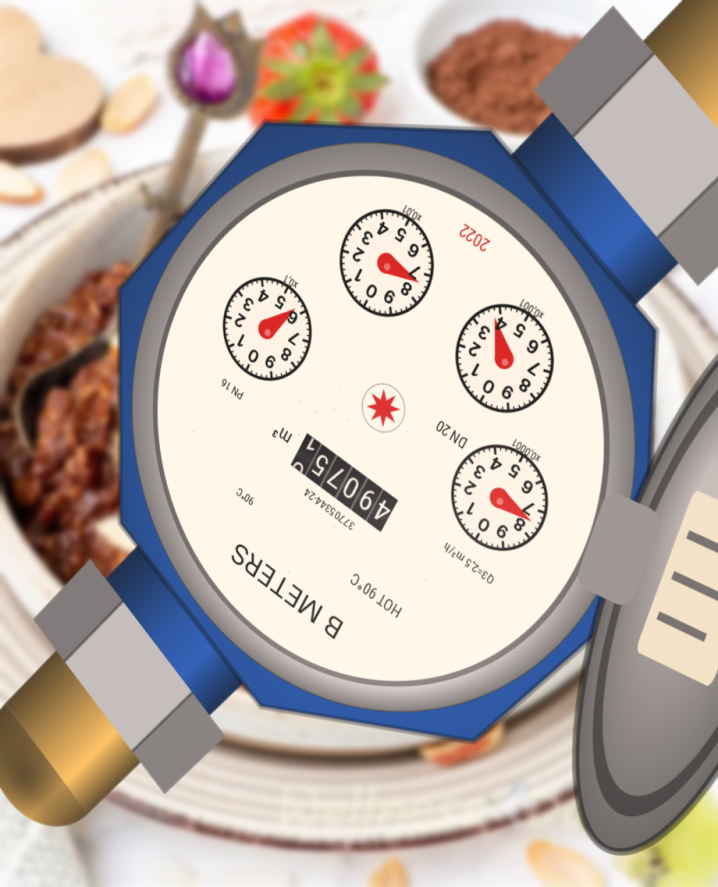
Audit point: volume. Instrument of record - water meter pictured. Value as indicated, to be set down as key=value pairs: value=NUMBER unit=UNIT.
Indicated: value=490750.5737 unit=m³
